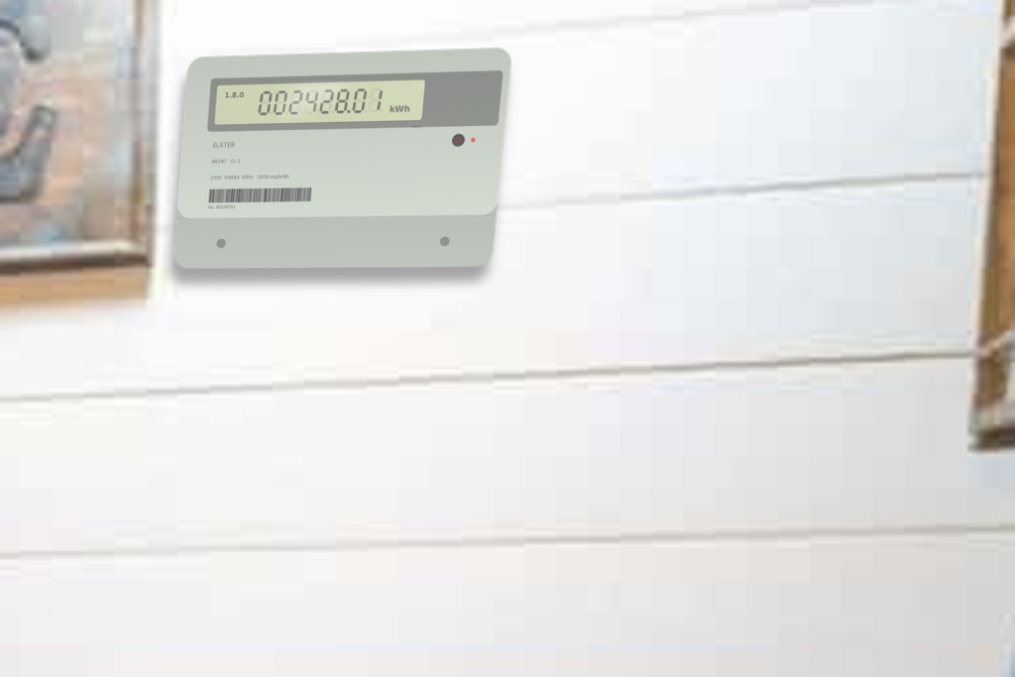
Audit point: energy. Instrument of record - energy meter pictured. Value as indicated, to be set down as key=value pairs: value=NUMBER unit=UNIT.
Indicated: value=2428.01 unit=kWh
